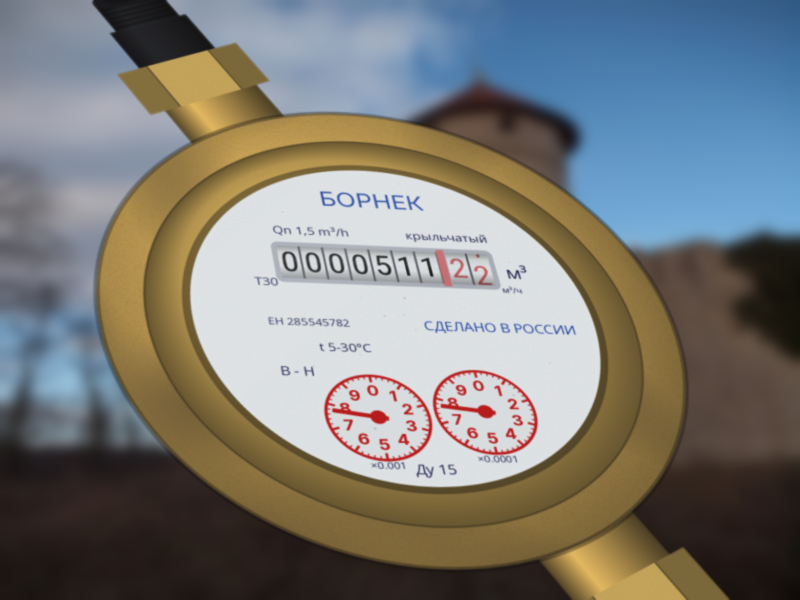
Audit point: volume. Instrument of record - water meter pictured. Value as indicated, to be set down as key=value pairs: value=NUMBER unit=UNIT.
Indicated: value=511.2177 unit=m³
